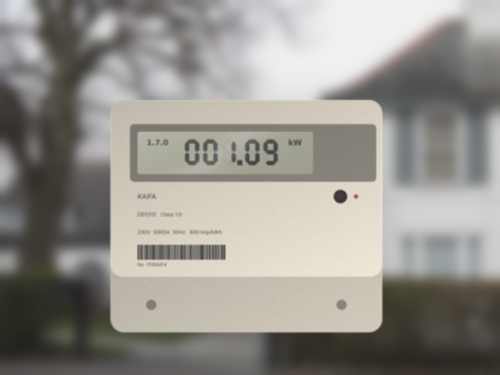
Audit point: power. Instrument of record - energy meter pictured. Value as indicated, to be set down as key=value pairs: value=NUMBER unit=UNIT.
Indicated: value=1.09 unit=kW
